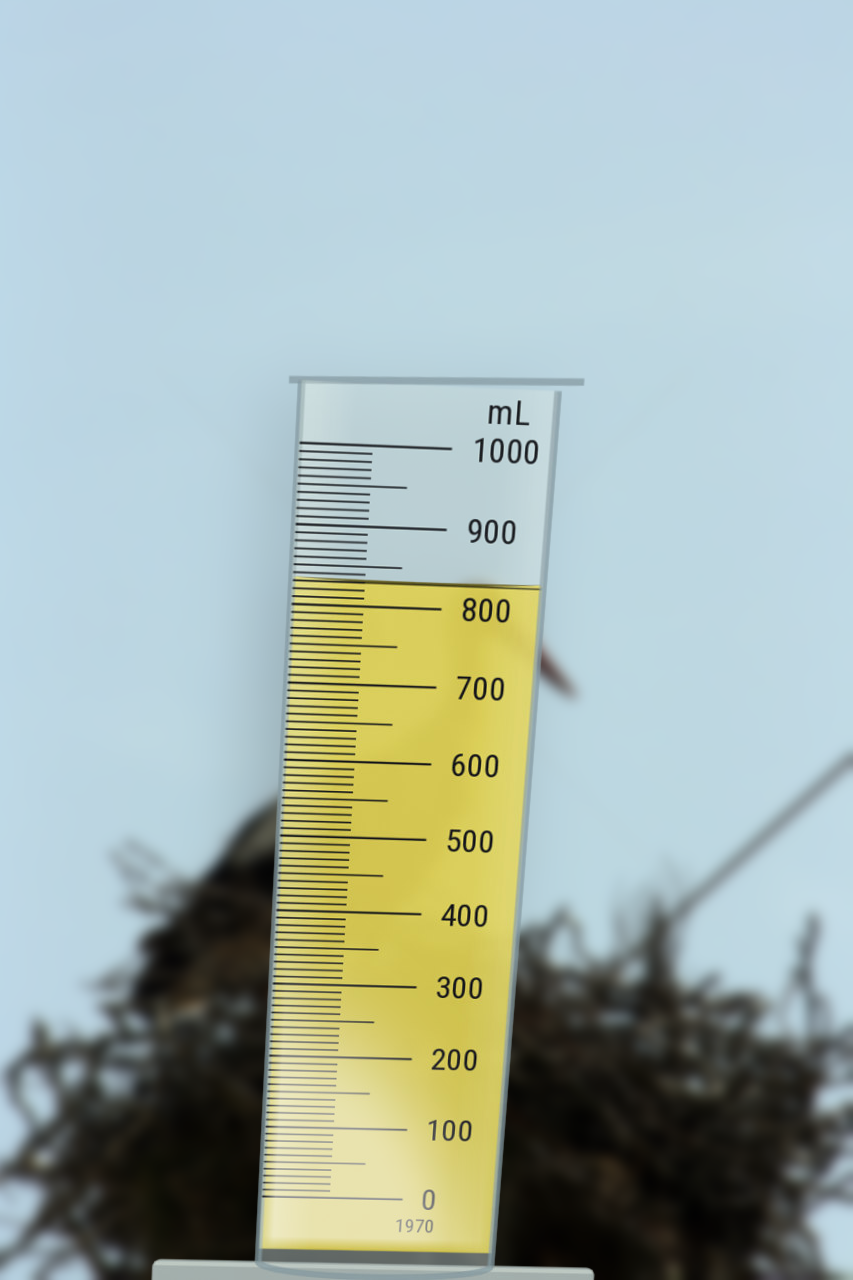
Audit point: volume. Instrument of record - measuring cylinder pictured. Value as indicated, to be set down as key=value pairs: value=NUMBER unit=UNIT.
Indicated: value=830 unit=mL
